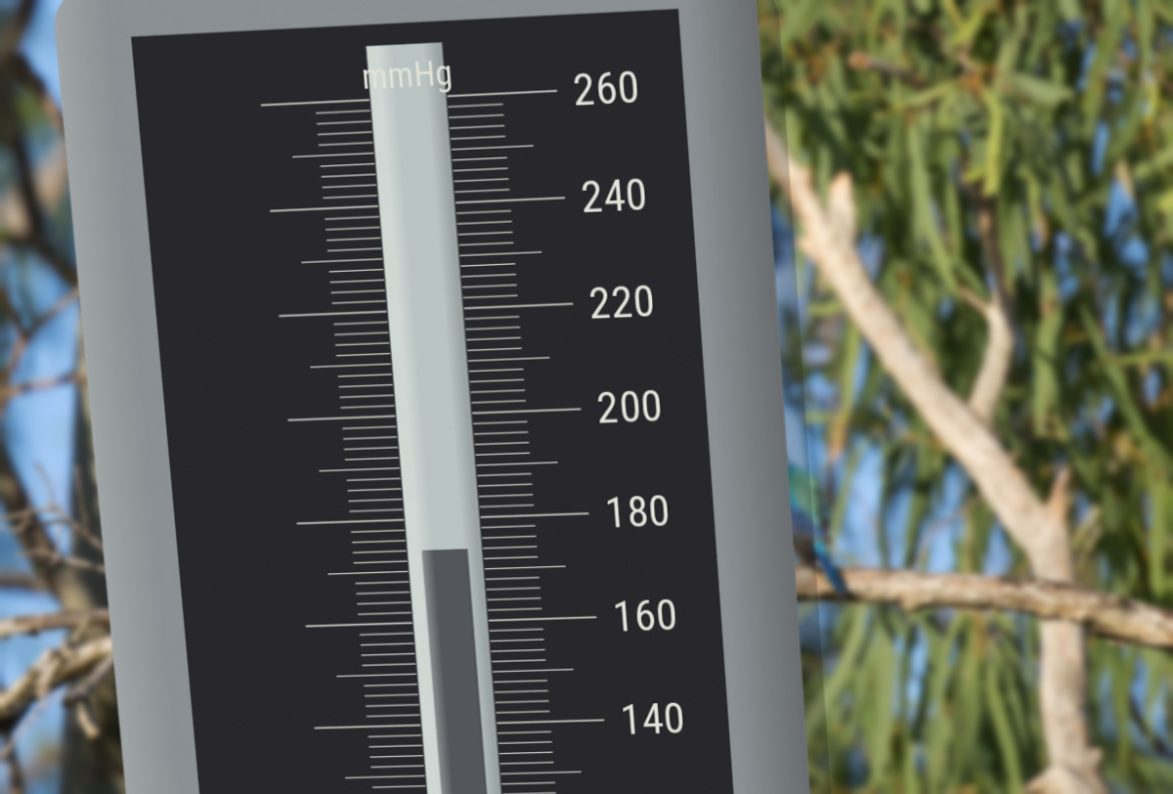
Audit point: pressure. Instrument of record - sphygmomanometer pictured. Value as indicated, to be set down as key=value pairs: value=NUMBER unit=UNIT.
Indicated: value=174 unit=mmHg
